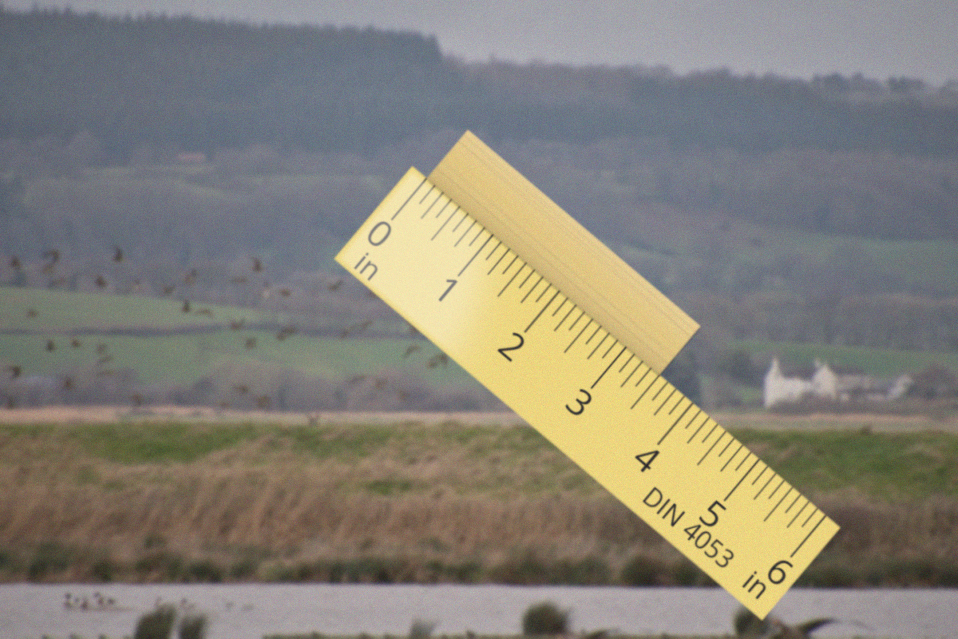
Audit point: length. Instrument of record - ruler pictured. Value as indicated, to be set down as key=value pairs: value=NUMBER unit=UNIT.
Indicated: value=3.5 unit=in
